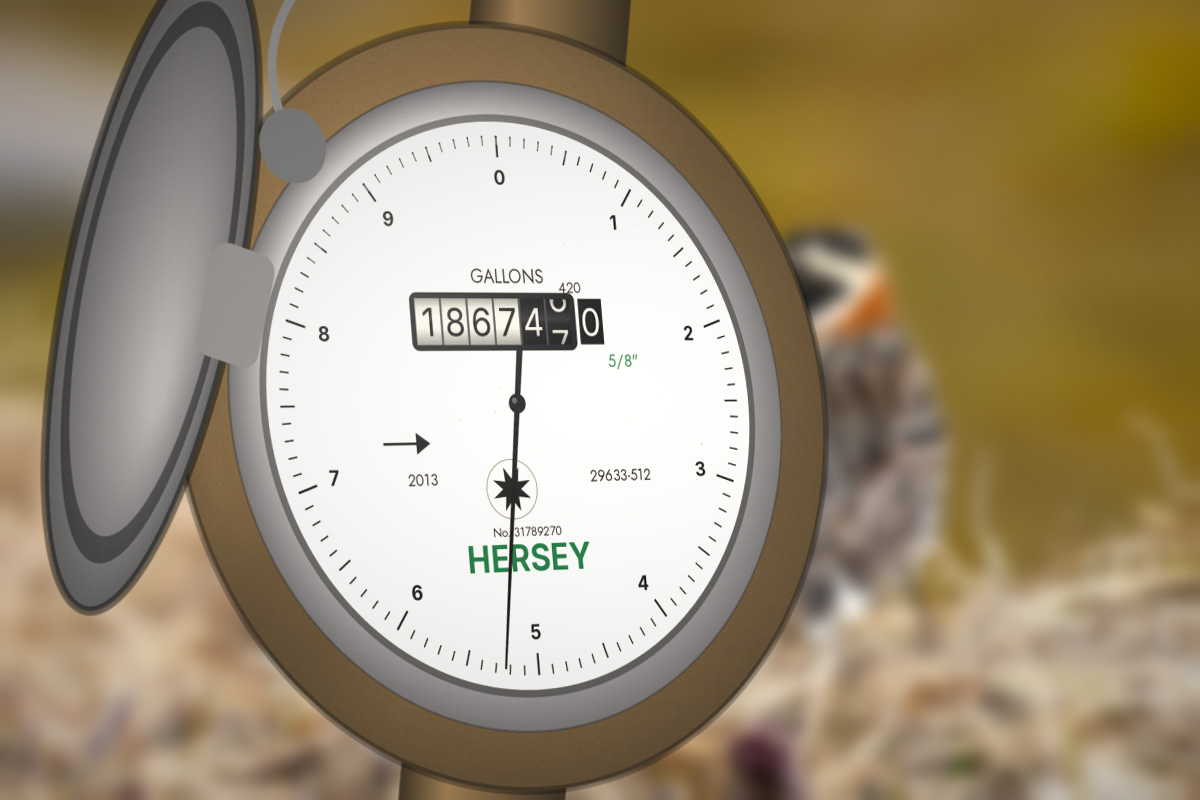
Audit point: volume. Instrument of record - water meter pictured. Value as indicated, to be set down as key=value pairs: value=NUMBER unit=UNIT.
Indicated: value=1867465.2 unit=gal
